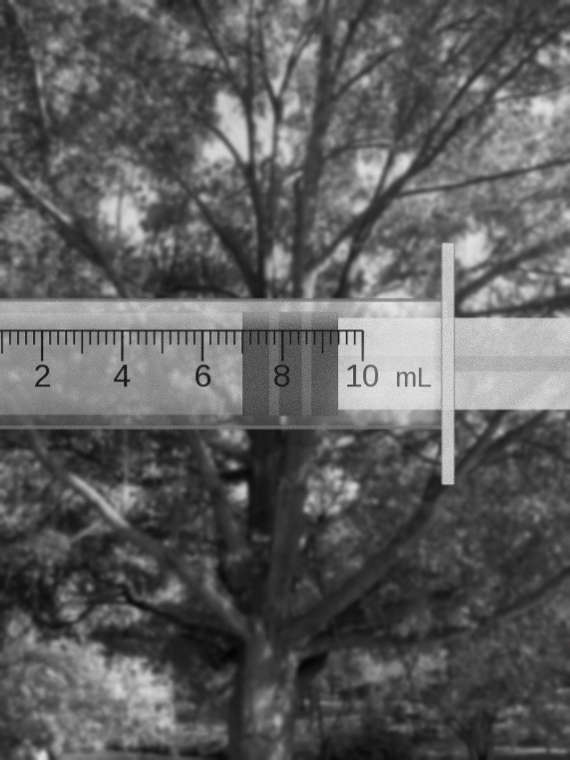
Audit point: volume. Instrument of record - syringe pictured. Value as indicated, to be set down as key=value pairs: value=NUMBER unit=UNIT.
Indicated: value=7 unit=mL
